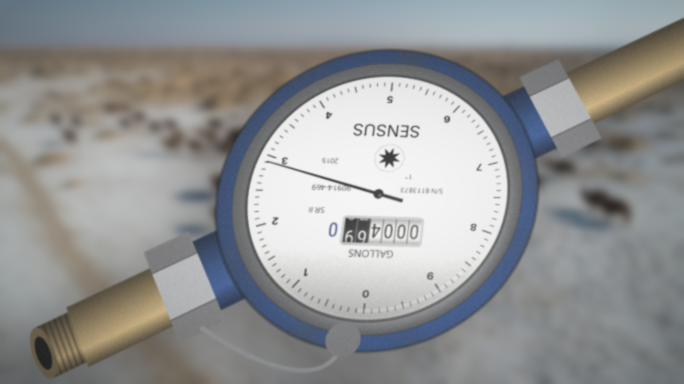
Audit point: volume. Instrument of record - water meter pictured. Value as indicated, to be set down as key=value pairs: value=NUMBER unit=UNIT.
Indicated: value=4692.9 unit=gal
